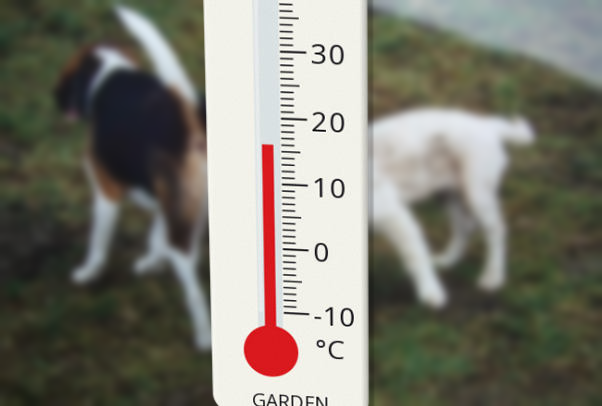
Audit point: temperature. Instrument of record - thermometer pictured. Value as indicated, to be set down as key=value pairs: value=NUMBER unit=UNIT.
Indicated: value=16 unit=°C
